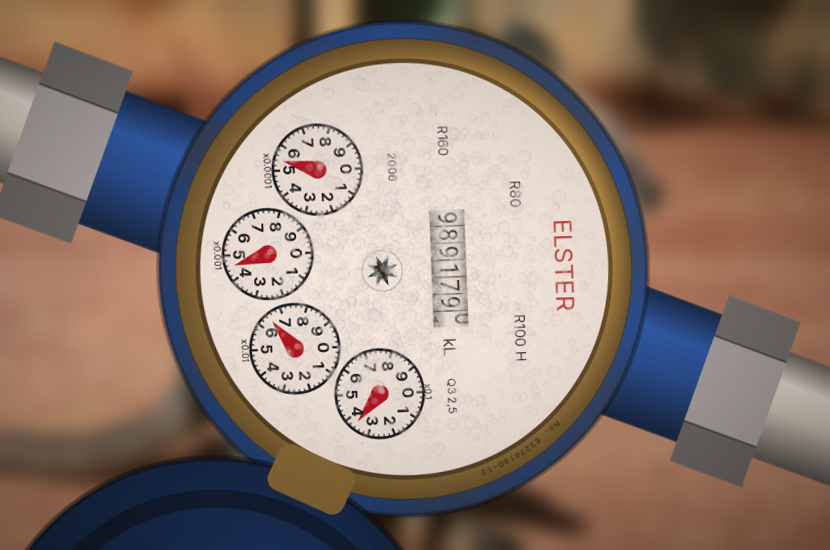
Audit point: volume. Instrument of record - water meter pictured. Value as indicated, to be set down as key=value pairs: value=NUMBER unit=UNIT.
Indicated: value=9891790.3645 unit=kL
